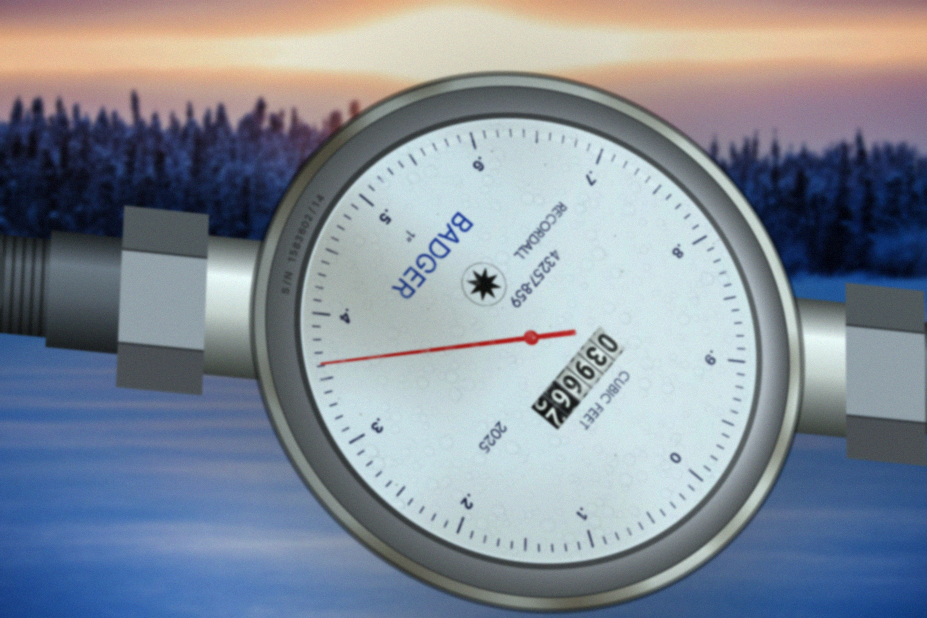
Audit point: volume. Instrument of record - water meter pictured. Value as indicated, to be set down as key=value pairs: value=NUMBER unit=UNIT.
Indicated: value=39662.36 unit=ft³
